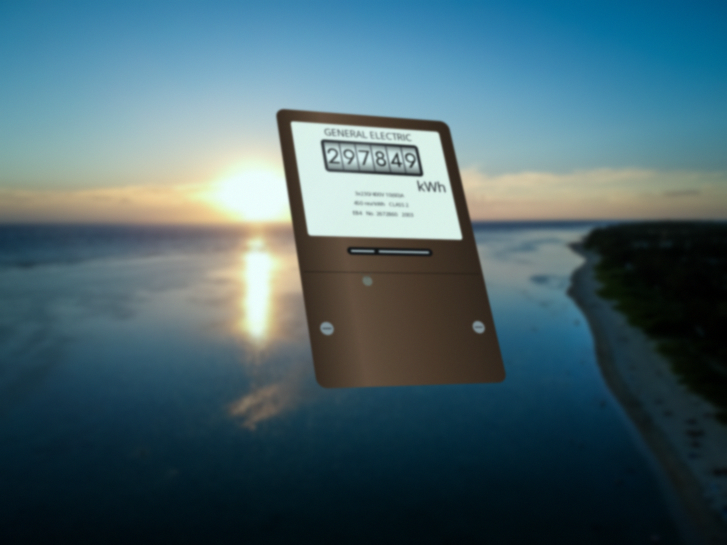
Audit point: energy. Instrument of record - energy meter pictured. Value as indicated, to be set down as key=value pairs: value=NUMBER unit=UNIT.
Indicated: value=297849 unit=kWh
